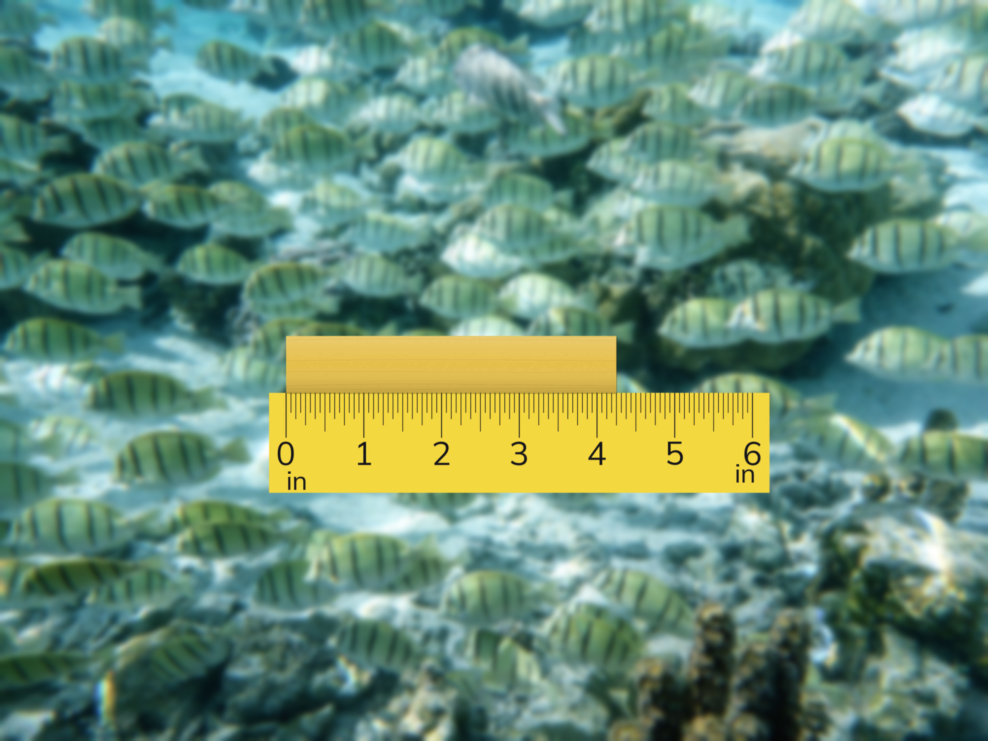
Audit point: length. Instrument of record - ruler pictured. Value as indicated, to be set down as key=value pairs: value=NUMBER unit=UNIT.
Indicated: value=4.25 unit=in
